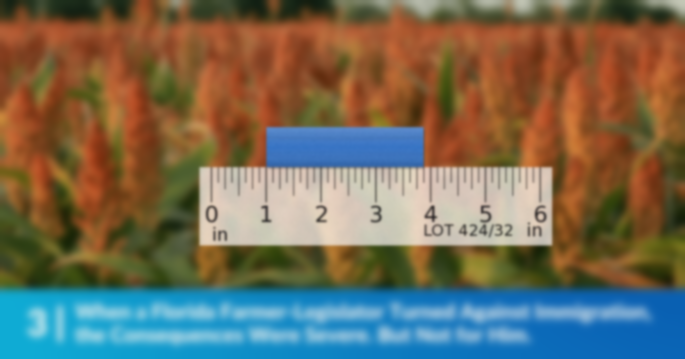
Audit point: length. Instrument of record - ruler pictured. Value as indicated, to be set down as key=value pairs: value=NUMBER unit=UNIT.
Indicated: value=2.875 unit=in
